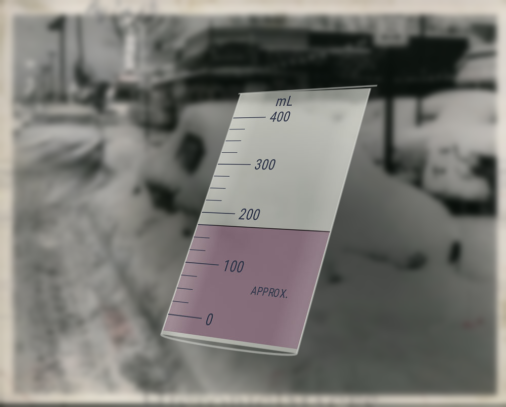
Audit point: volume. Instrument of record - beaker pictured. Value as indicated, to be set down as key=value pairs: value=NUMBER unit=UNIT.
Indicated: value=175 unit=mL
